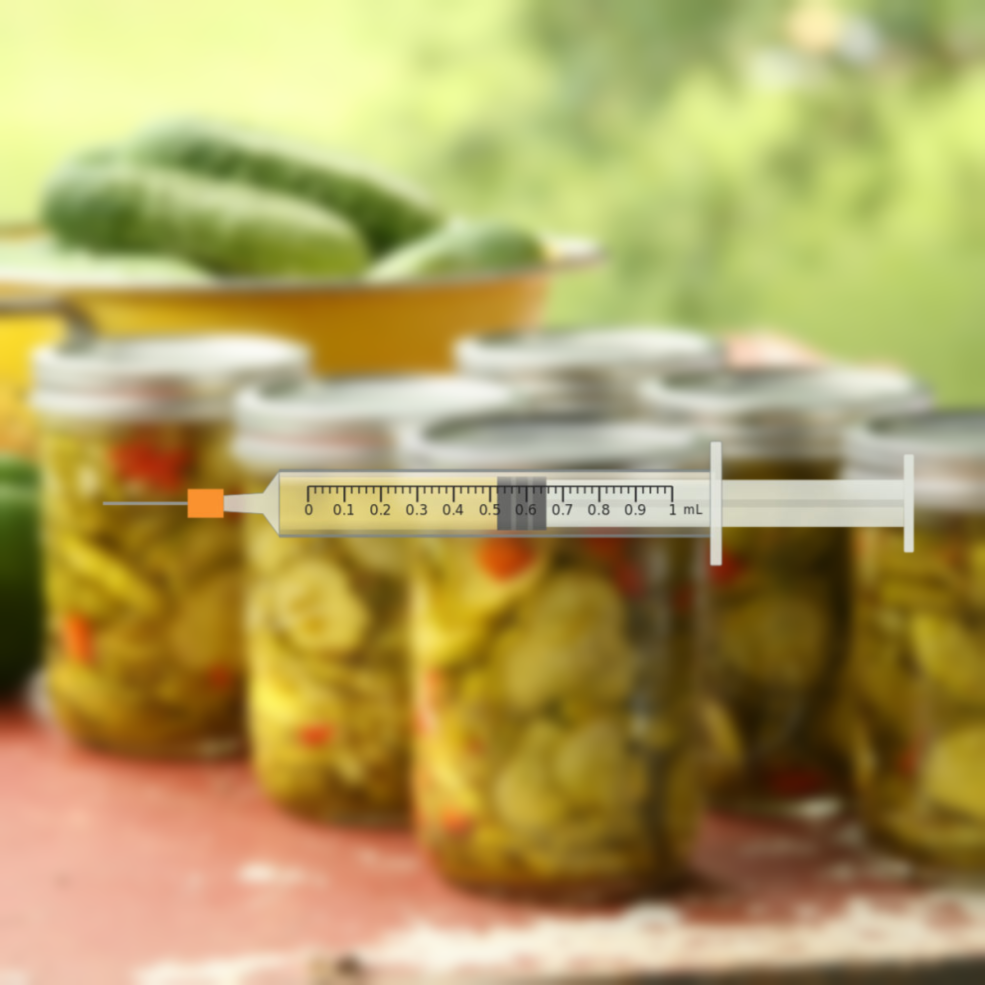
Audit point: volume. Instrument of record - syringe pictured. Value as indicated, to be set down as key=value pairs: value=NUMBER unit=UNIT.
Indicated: value=0.52 unit=mL
